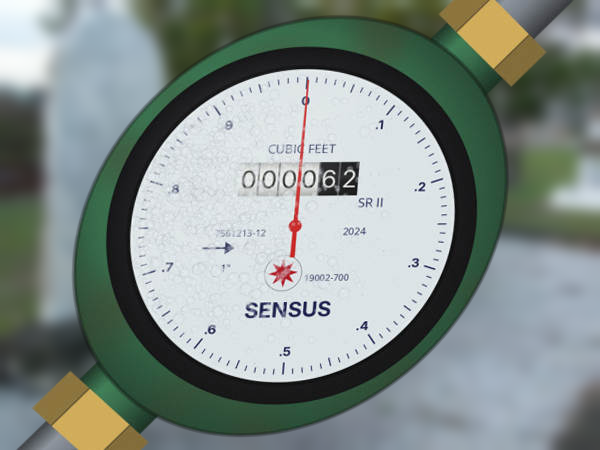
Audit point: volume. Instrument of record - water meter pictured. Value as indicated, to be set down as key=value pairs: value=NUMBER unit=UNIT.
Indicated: value=62.00 unit=ft³
